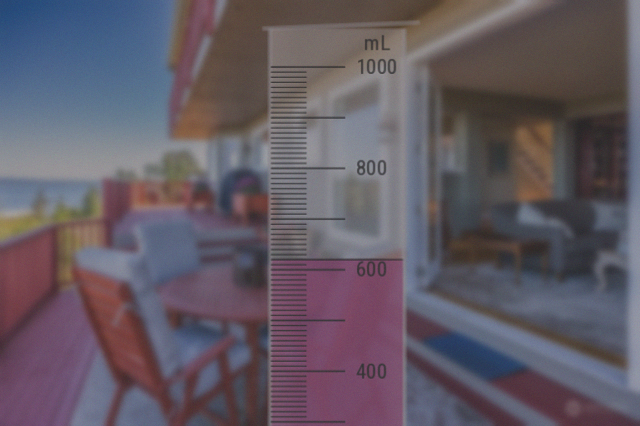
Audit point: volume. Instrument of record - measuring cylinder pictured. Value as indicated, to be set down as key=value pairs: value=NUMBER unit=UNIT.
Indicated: value=620 unit=mL
